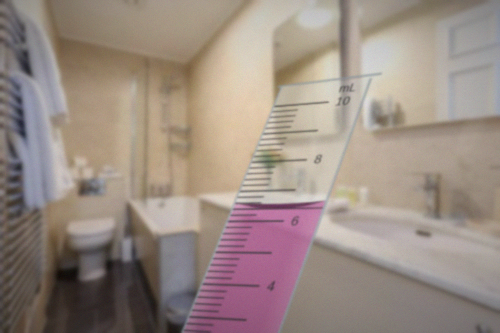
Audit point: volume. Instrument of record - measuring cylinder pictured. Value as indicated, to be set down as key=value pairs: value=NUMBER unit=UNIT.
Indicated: value=6.4 unit=mL
